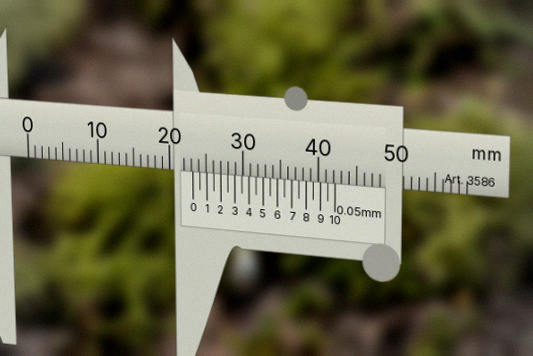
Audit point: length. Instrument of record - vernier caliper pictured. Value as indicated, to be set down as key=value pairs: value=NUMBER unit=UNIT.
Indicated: value=23.2 unit=mm
